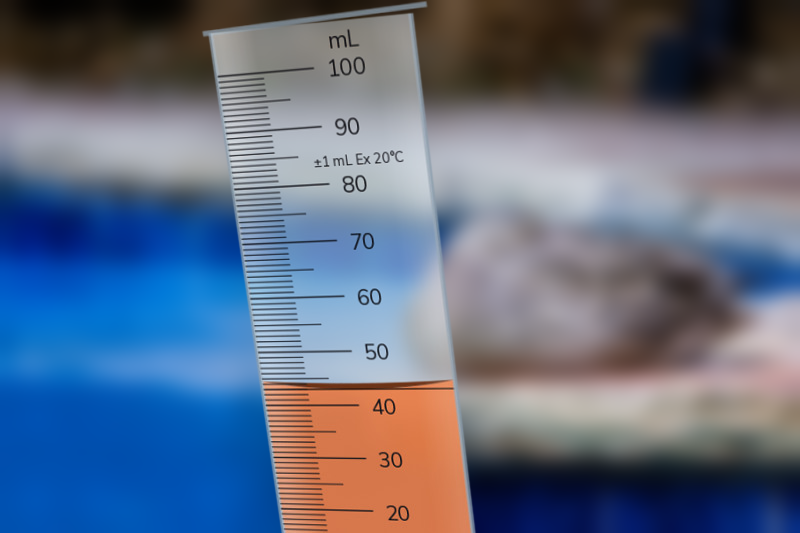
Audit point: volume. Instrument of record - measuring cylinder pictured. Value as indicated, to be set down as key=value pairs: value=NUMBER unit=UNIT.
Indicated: value=43 unit=mL
